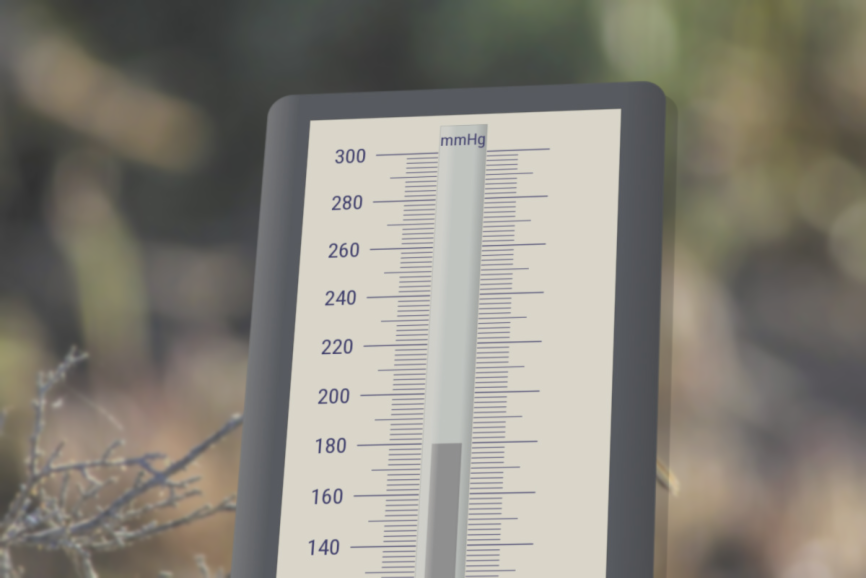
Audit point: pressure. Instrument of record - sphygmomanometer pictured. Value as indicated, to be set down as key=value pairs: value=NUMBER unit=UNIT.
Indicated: value=180 unit=mmHg
